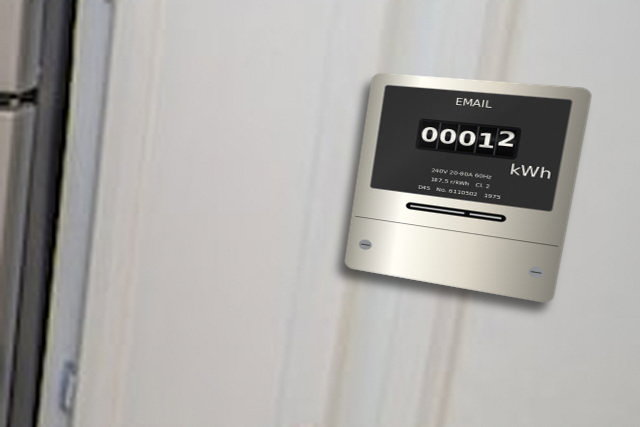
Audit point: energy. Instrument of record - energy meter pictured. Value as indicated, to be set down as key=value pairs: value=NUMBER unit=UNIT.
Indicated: value=12 unit=kWh
